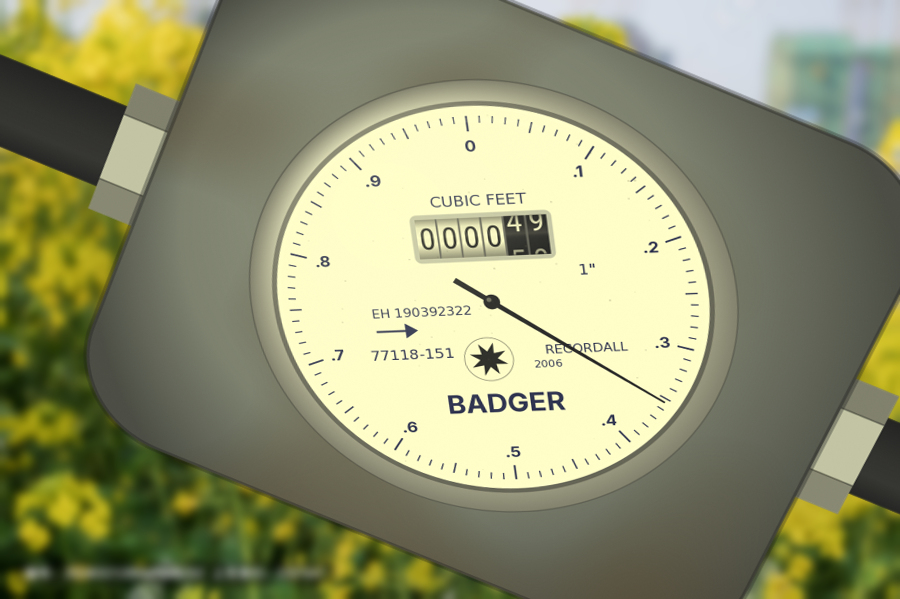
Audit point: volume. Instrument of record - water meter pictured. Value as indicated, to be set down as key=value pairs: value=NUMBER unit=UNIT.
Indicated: value=49.35 unit=ft³
